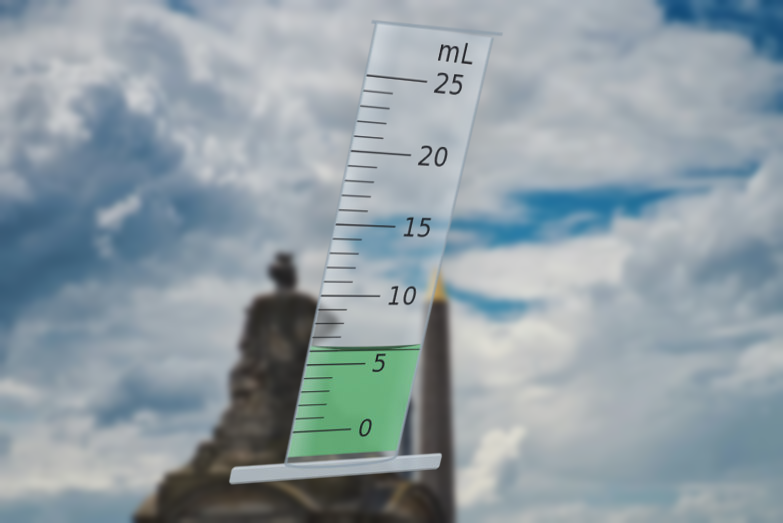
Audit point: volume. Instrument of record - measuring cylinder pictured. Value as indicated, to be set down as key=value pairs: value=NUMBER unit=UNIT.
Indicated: value=6 unit=mL
